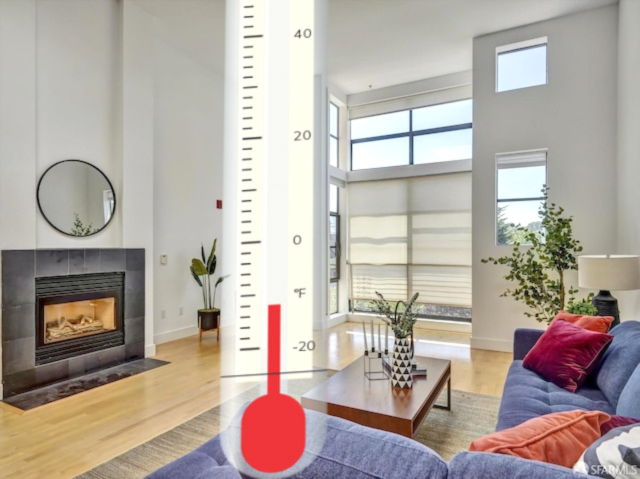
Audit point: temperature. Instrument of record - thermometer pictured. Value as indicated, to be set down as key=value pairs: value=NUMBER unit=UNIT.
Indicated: value=-12 unit=°F
